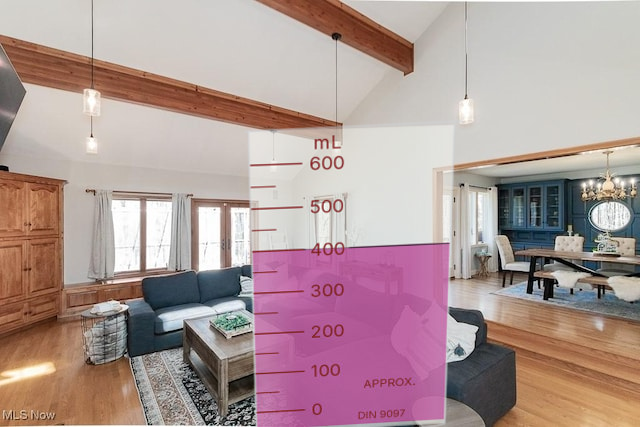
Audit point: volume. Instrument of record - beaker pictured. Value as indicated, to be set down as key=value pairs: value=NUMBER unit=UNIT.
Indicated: value=400 unit=mL
